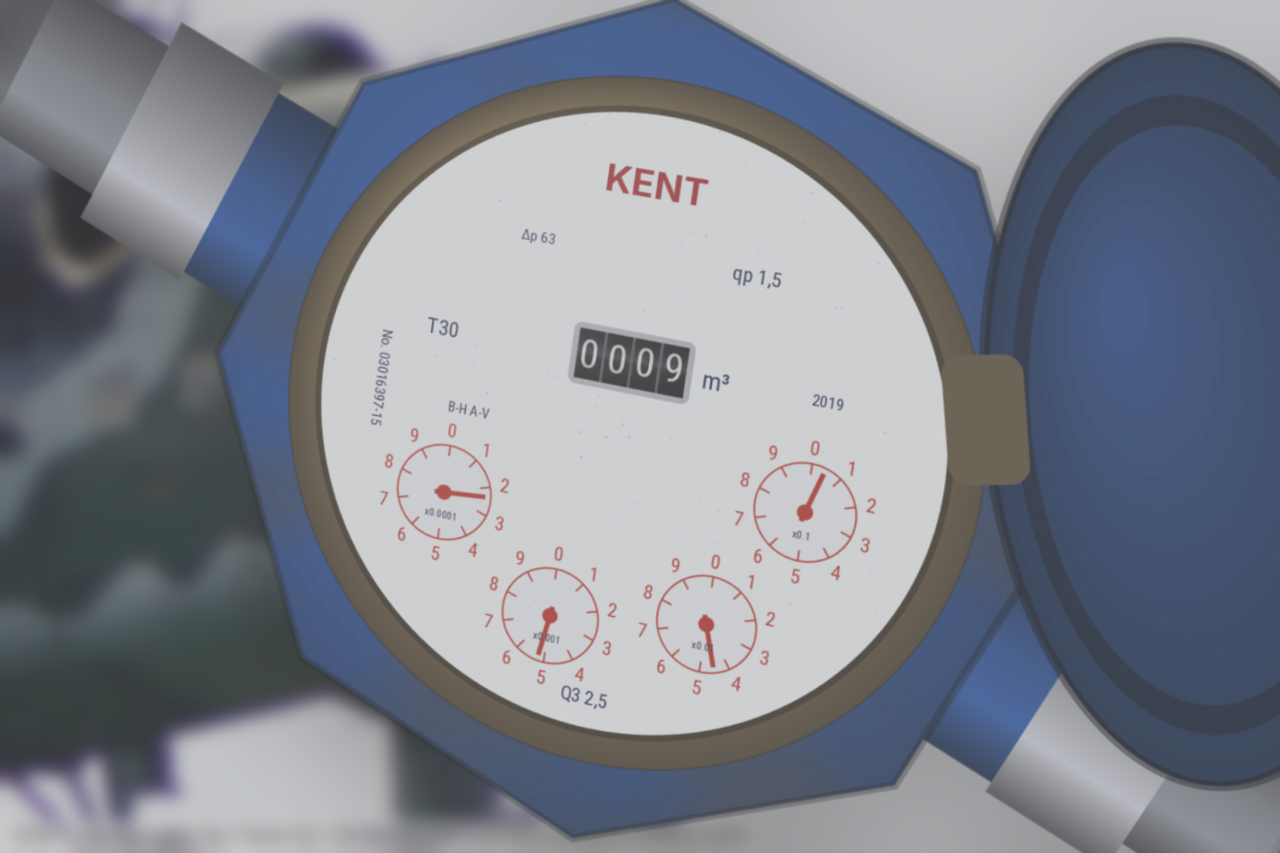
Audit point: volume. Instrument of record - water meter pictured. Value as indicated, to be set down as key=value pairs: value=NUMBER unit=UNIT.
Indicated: value=9.0452 unit=m³
